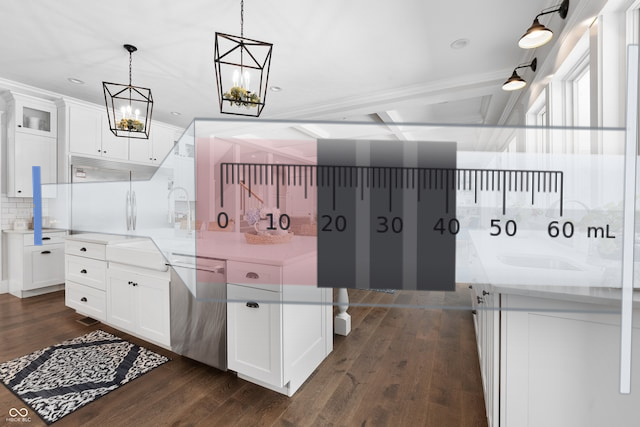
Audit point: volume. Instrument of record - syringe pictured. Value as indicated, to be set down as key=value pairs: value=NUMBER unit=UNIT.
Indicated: value=17 unit=mL
